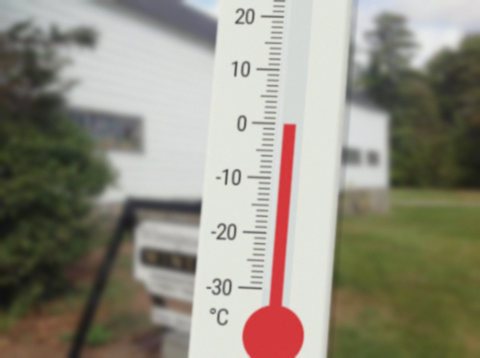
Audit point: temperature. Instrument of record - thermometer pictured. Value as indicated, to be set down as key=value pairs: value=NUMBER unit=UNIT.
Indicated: value=0 unit=°C
